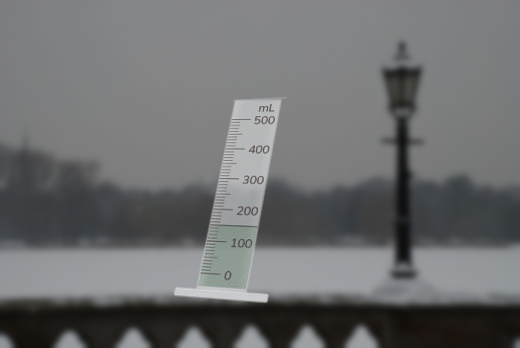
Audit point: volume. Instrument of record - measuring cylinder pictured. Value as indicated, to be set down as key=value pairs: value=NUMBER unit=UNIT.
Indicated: value=150 unit=mL
